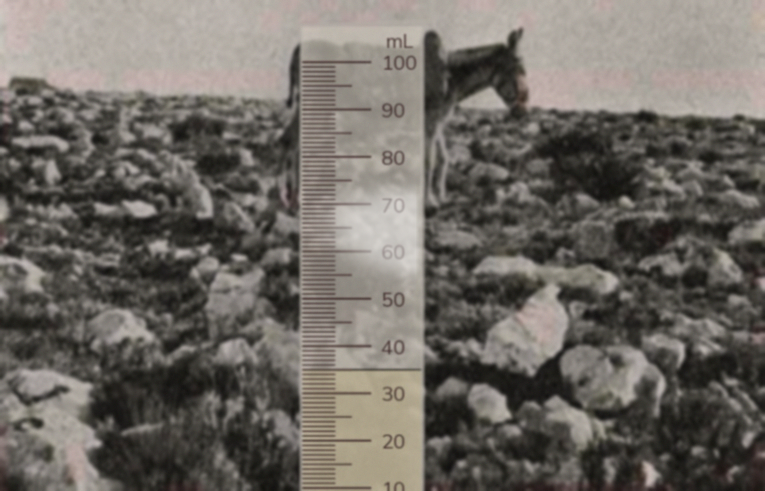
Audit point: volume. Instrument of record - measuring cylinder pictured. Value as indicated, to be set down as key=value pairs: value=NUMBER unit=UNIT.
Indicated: value=35 unit=mL
